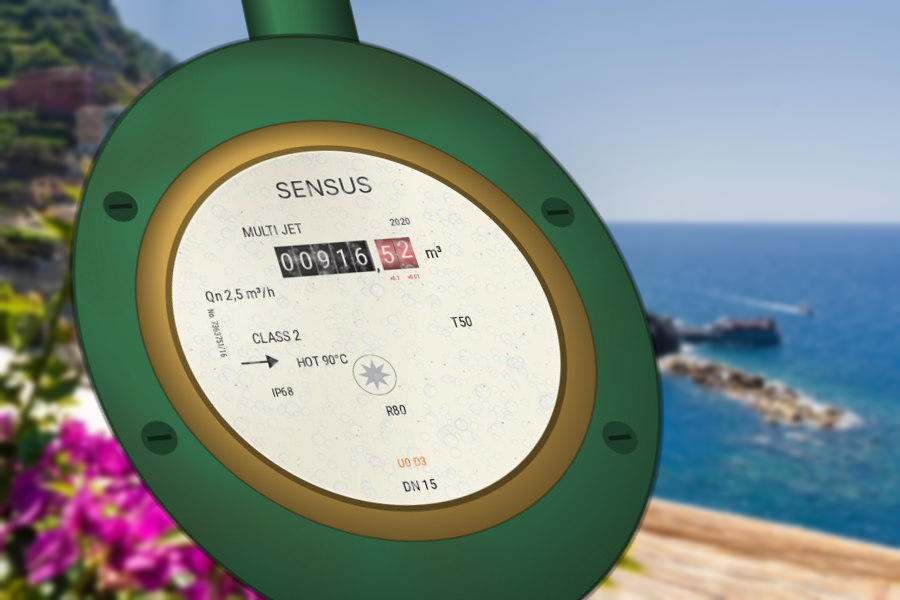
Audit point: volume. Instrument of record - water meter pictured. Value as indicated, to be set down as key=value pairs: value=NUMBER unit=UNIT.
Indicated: value=916.52 unit=m³
